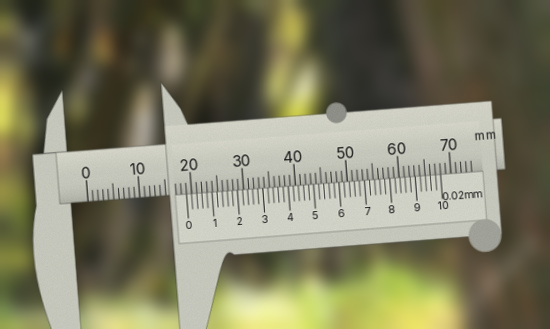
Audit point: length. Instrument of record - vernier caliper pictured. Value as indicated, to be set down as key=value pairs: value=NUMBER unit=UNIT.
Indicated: value=19.0 unit=mm
